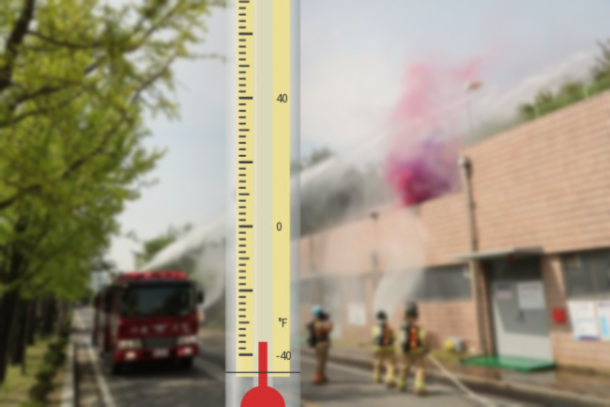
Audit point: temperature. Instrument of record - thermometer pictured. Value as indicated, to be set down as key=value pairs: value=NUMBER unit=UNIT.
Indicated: value=-36 unit=°F
